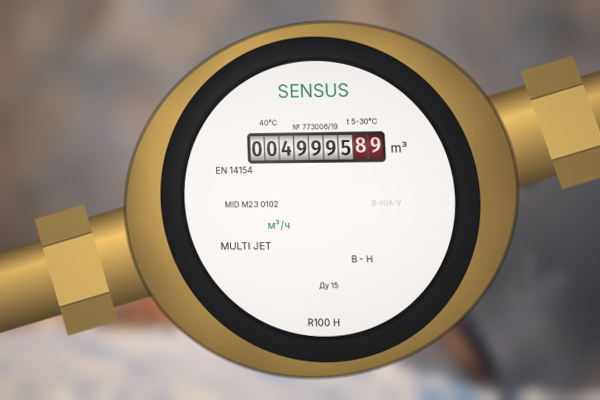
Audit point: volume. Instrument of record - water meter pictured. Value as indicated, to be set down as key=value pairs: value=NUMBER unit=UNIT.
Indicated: value=49995.89 unit=m³
